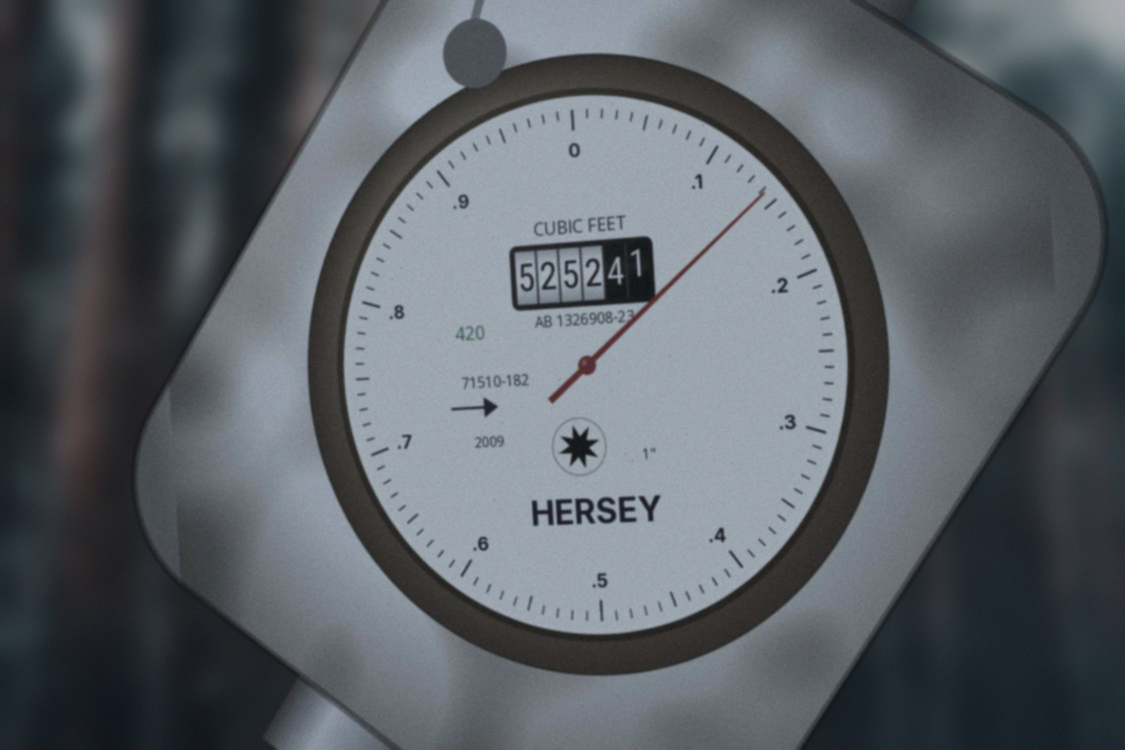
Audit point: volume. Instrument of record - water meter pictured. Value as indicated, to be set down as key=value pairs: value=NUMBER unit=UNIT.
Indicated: value=525241.14 unit=ft³
